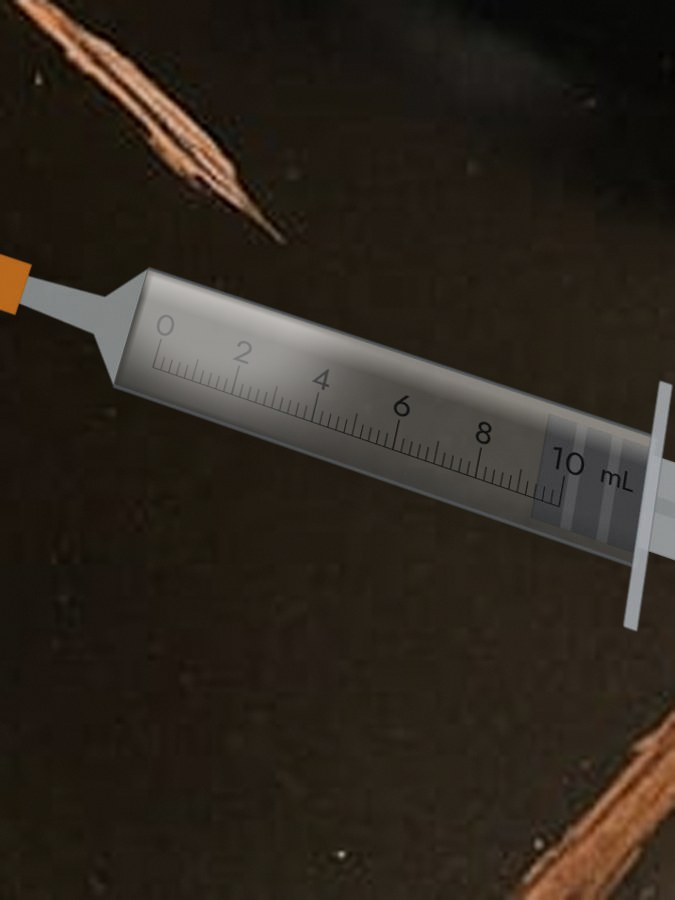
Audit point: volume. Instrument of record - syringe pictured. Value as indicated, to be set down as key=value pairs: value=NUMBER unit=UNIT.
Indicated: value=9.4 unit=mL
